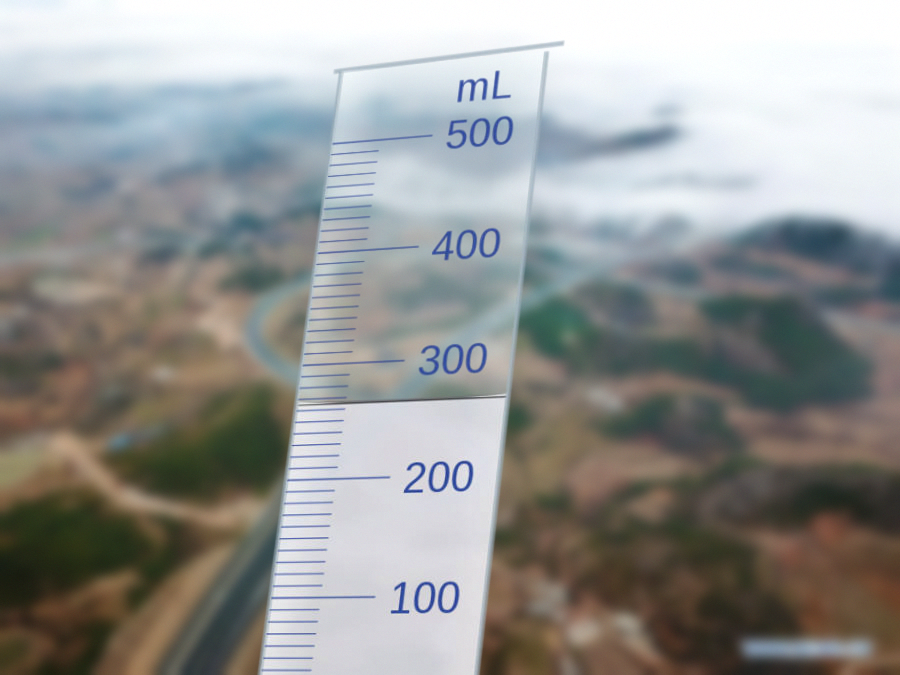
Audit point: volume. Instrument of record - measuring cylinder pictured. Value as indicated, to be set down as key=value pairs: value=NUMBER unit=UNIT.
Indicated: value=265 unit=mL
